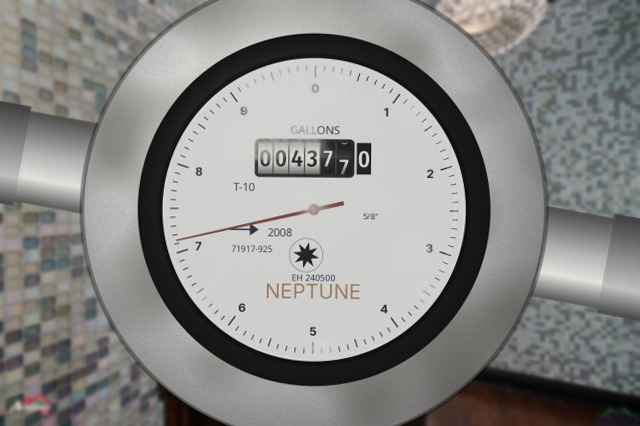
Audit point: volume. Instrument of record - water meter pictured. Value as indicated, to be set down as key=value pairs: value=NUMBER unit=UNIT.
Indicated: value=43767.1 unit=gal
